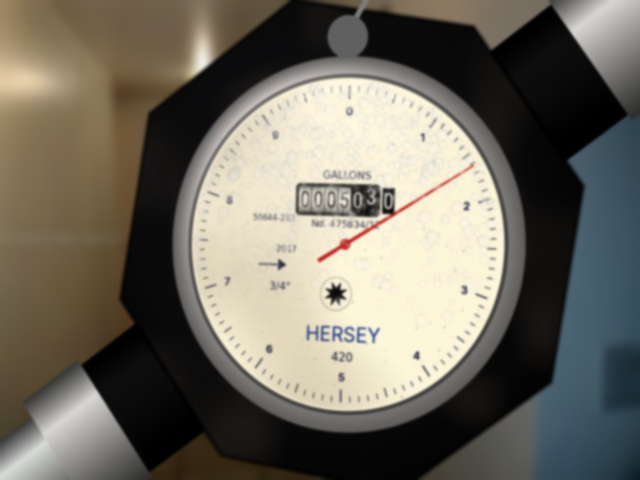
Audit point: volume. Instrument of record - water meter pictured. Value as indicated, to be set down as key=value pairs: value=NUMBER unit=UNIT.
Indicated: value=5031.6 unit=gal
